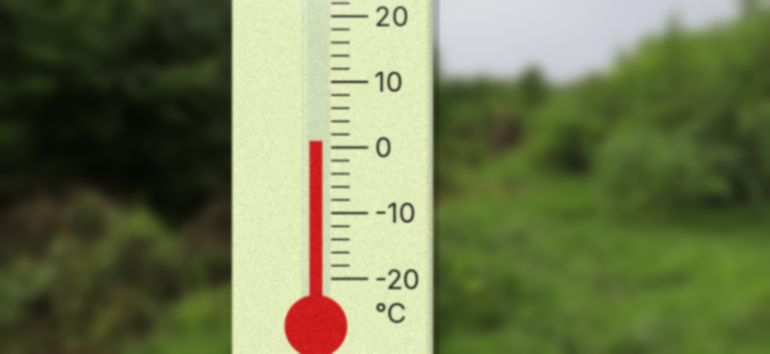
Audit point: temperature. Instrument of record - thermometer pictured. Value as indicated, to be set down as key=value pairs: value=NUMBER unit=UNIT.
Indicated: value=1 unit=°C
